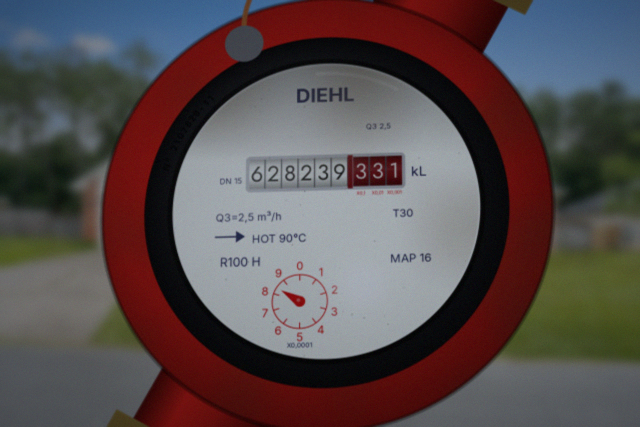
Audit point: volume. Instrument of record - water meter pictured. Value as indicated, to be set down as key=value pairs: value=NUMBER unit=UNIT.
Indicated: value=628239.3318 unit=kL
